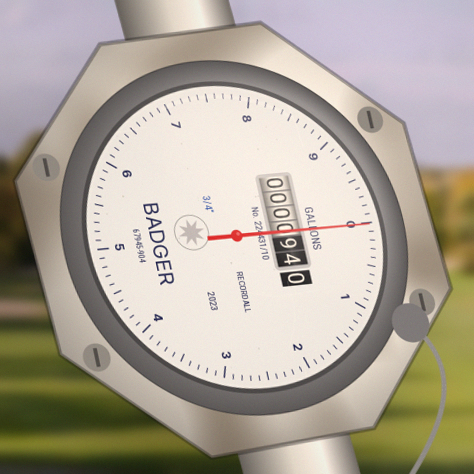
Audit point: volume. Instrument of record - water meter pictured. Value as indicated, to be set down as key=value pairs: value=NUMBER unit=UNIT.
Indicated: value=940.0 unit=gal
